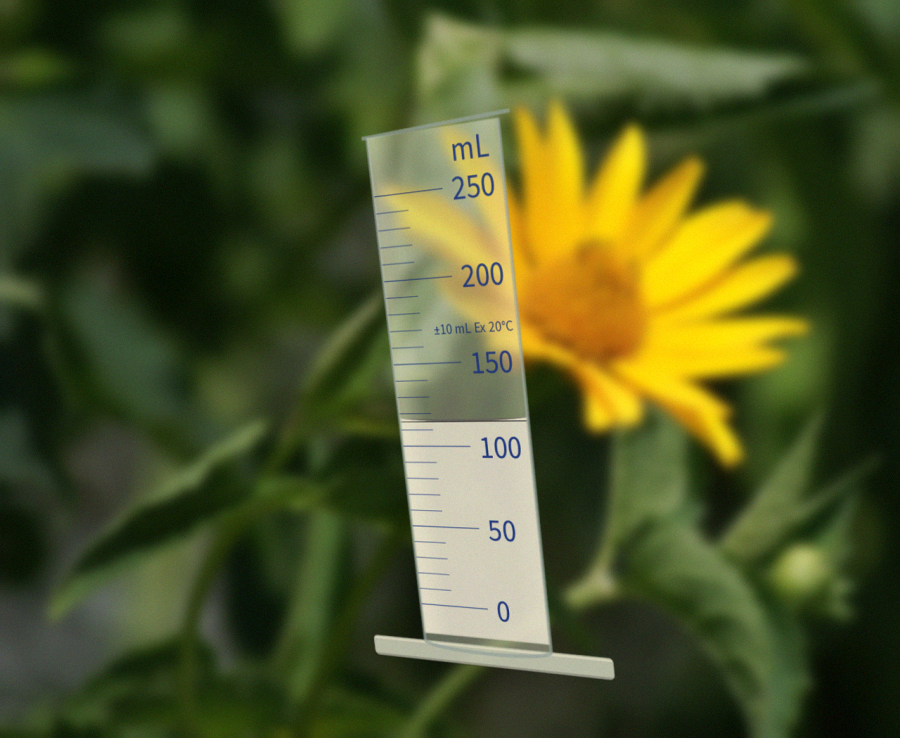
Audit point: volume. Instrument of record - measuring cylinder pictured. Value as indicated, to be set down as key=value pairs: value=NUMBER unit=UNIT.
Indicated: value=115 unit=mL
